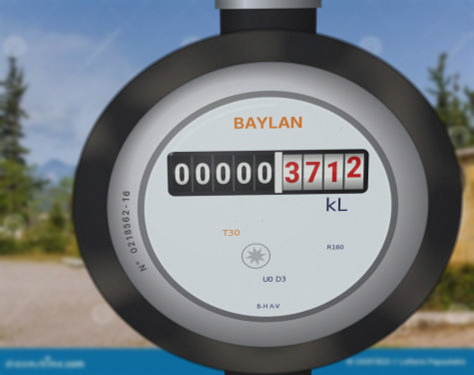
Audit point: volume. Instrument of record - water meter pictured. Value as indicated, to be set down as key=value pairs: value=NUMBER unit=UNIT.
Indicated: value=0.3712 unit=kL
